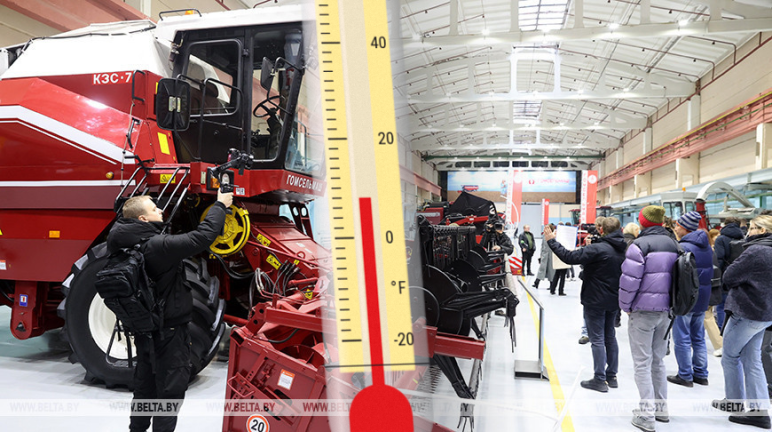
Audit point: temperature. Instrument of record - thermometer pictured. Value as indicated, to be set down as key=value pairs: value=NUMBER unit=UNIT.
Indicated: value=8 unit=°F
